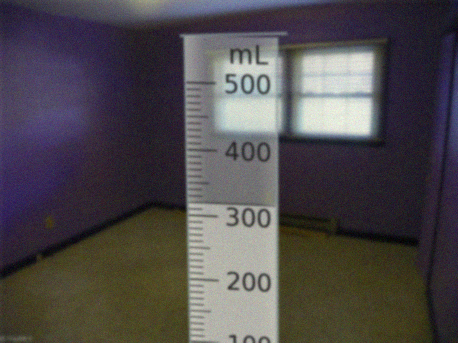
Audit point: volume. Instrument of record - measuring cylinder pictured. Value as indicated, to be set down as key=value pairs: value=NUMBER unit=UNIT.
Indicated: value=320 unit=mL
